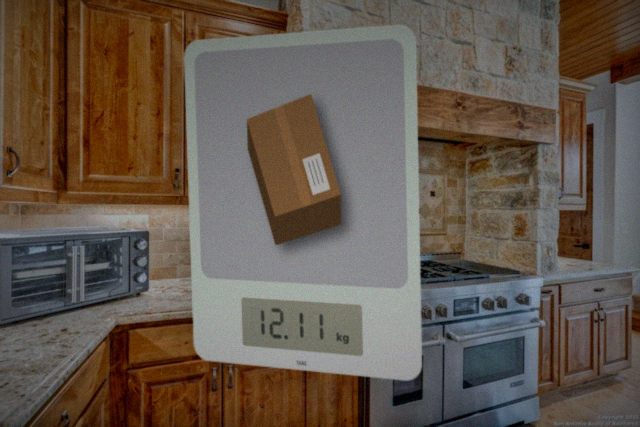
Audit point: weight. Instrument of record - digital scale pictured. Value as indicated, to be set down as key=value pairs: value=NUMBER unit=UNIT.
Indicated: value=12.11 unit=kg
